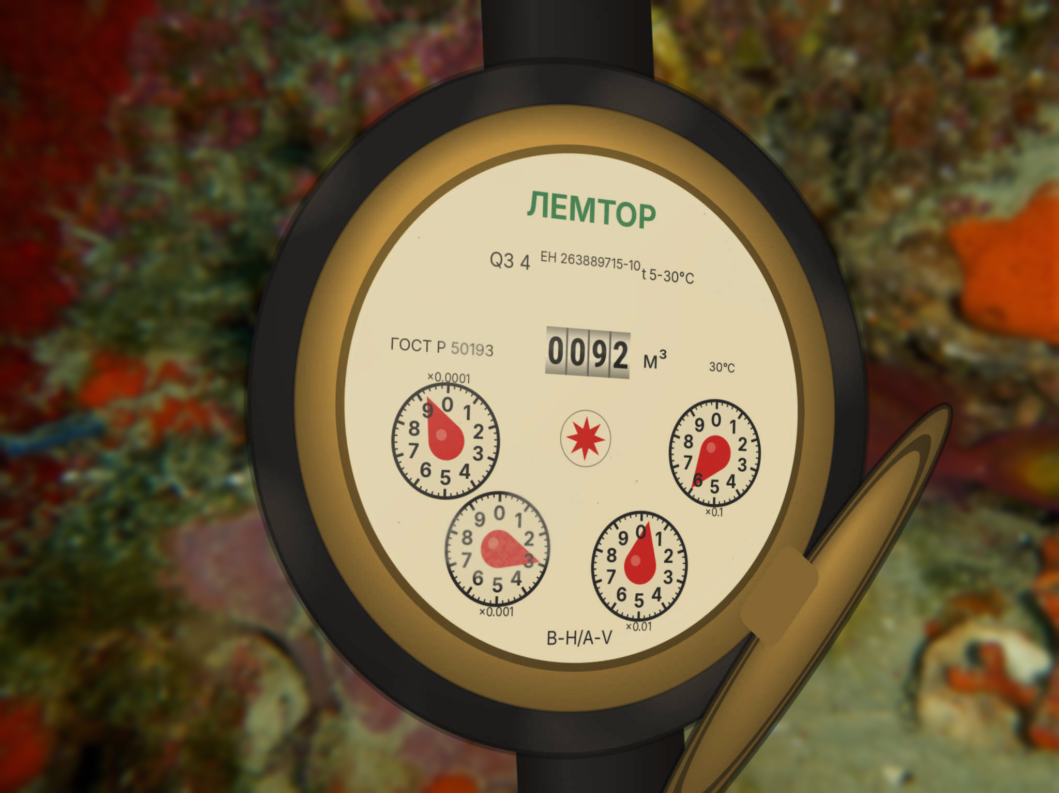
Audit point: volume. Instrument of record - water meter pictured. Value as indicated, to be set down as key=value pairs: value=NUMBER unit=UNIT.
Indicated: value=92.6029 unit=m³
